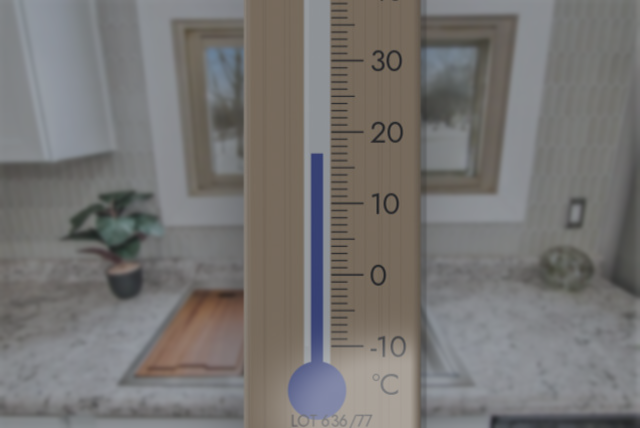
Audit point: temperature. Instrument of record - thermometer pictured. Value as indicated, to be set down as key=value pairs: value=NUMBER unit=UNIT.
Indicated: value=17 unit=°C
